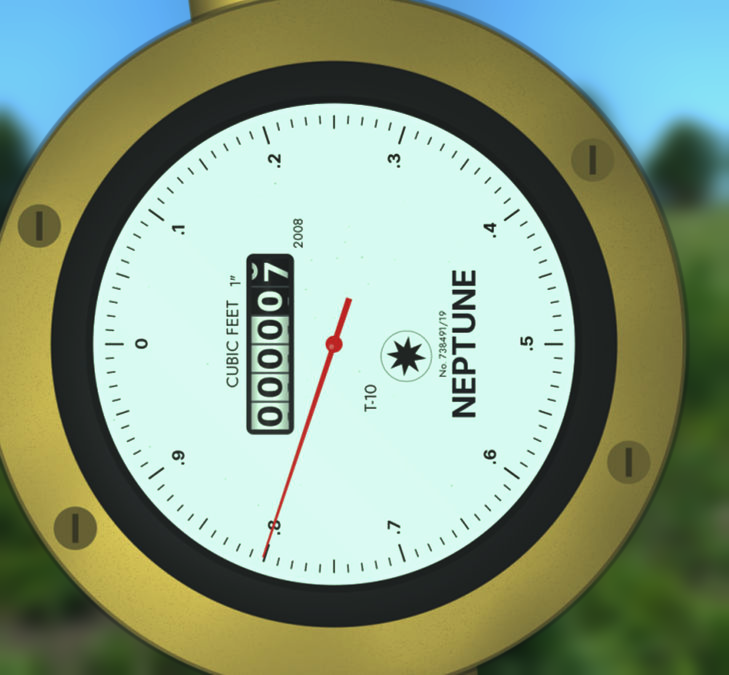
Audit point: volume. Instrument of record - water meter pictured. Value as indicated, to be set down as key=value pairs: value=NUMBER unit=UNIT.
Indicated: value=6.80 unit=ft³
